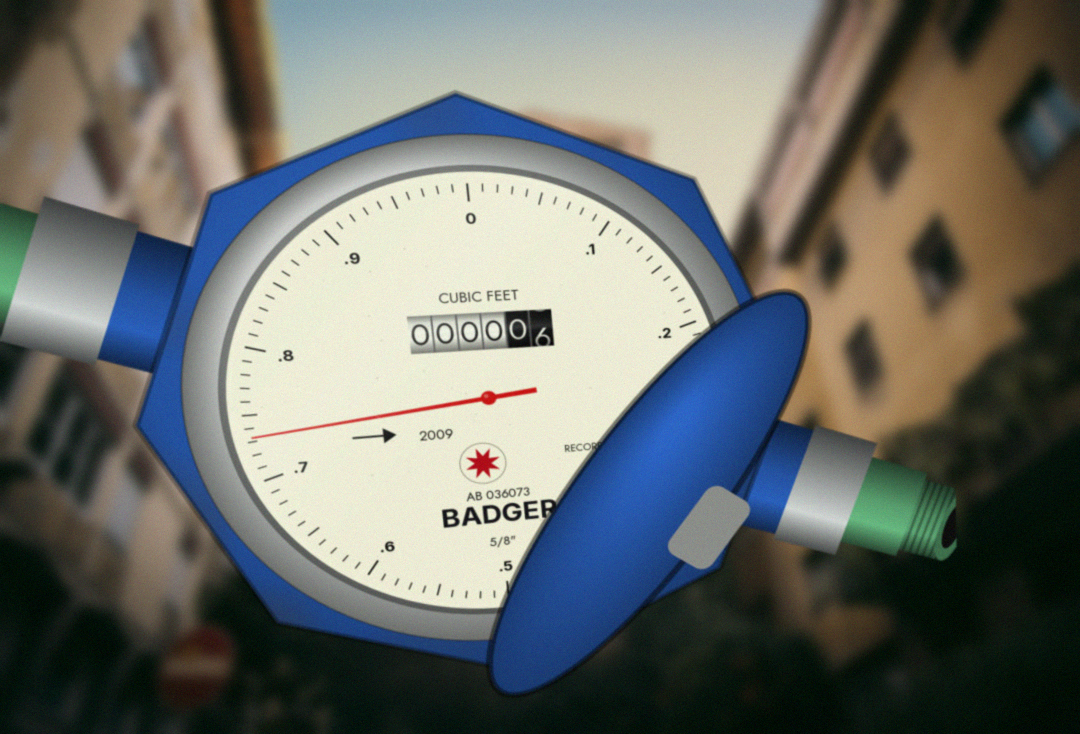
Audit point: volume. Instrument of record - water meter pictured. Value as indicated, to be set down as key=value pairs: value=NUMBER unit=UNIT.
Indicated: value=5.73 unit=ft³
